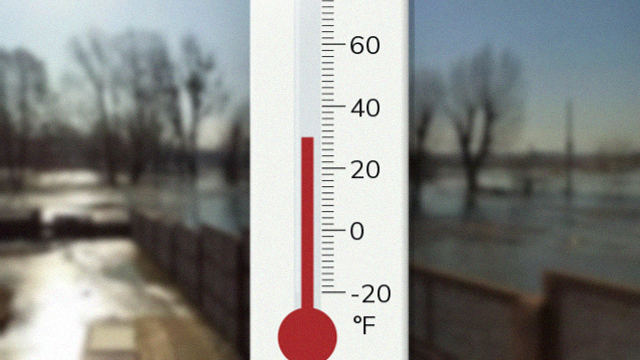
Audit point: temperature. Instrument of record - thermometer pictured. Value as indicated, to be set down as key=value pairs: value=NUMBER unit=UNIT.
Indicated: value=30 unit=°F
